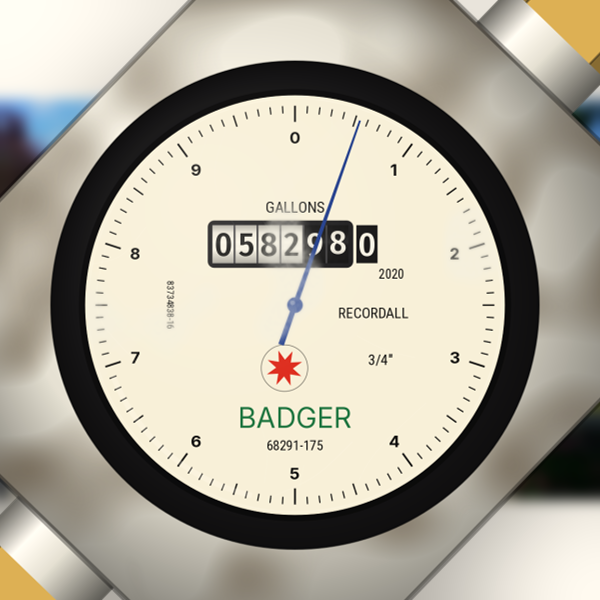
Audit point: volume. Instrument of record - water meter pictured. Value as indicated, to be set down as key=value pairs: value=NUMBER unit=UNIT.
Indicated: value=582980.5 unit=gal
